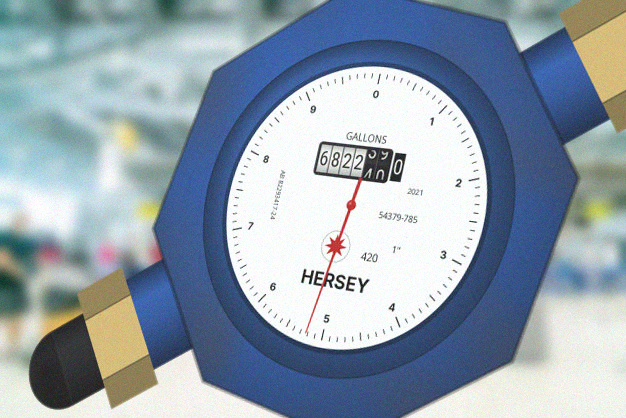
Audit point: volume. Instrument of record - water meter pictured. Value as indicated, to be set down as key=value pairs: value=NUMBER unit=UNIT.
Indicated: value=6822395.2 unit=gal
